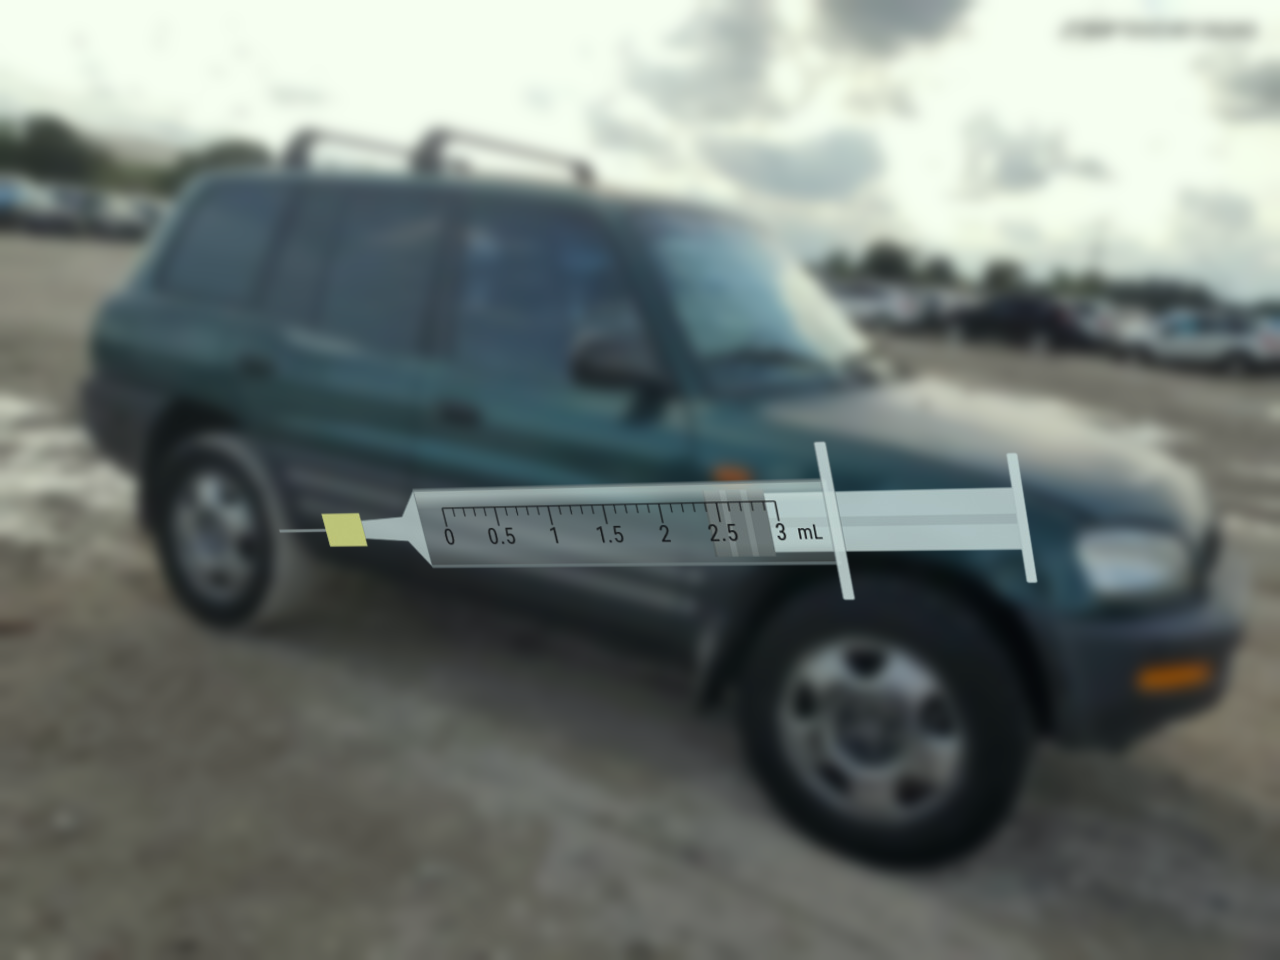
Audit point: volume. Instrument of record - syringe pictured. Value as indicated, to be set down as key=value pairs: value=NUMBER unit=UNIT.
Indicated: value=2.4 unit=mL
